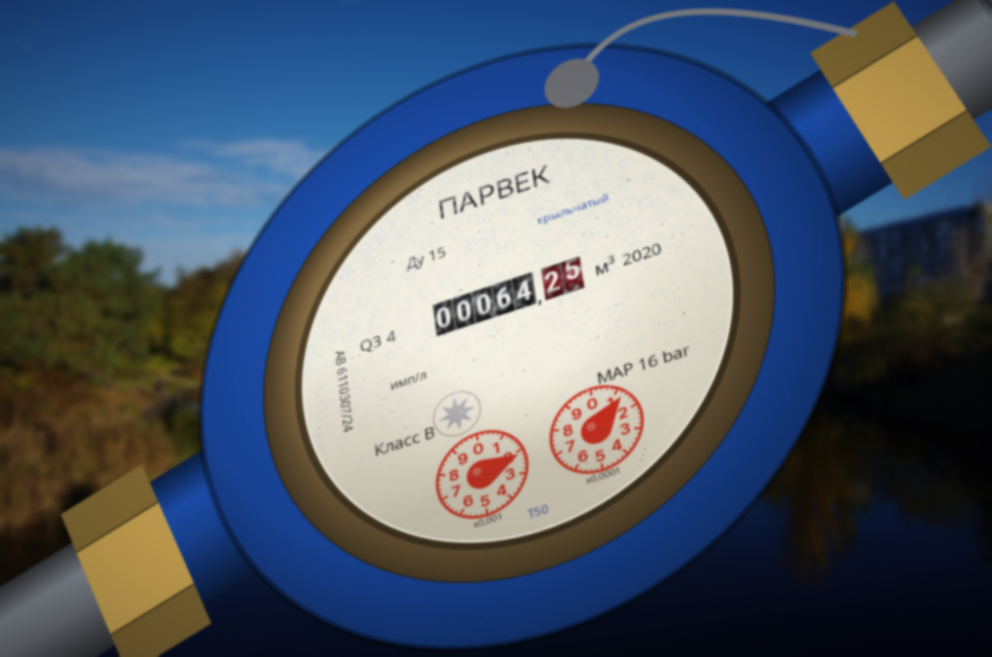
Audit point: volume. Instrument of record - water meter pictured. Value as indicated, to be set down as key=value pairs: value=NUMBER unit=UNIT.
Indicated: value=64.2521 unit=m³
